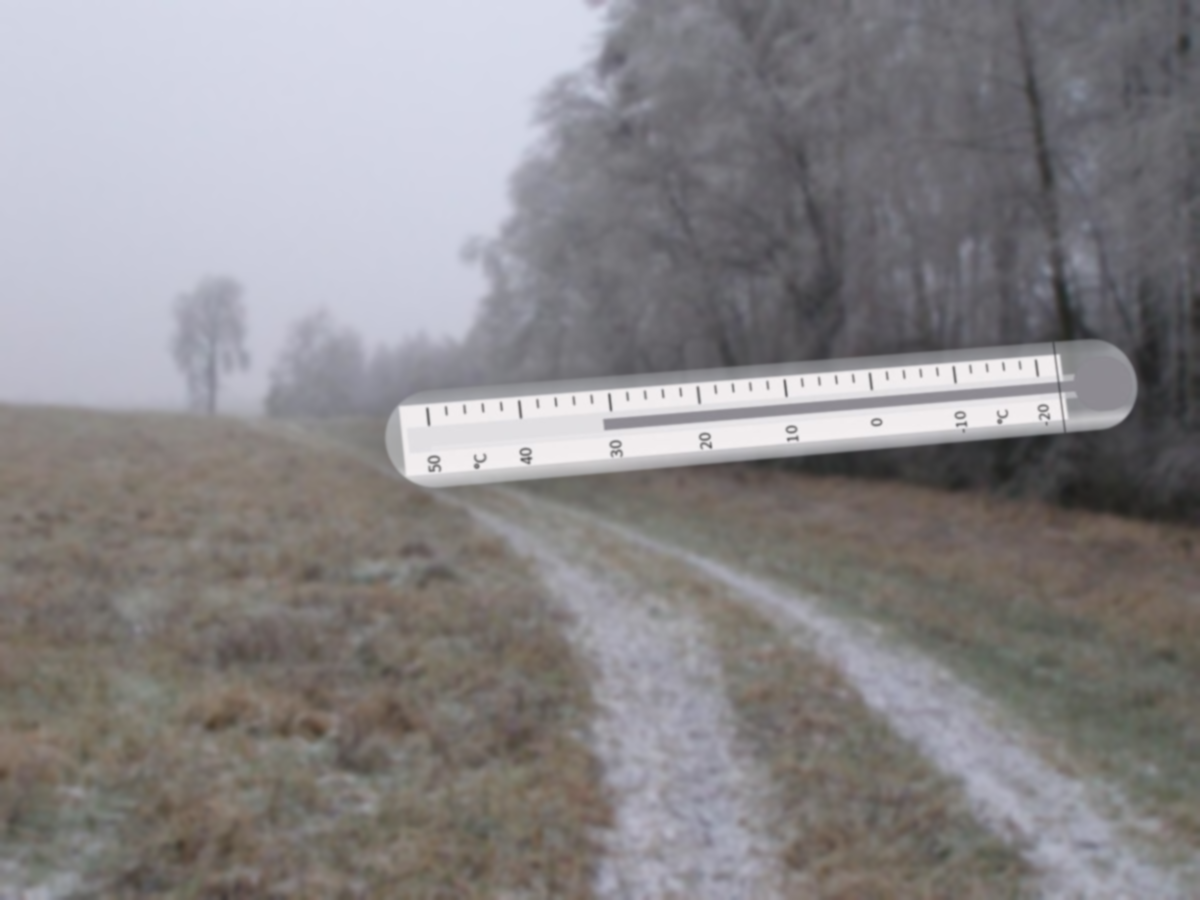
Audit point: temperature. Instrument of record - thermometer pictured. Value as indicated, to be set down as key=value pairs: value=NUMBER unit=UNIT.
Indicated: value=31 unit=°C
